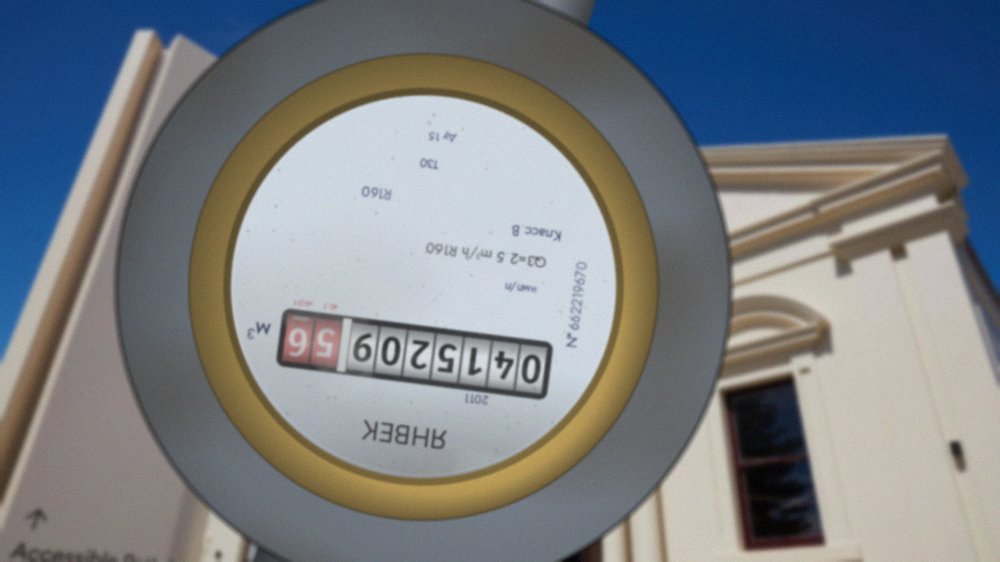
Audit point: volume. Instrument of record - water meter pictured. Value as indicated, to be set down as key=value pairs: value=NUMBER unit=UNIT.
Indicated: value=415209.56 unit=m³
